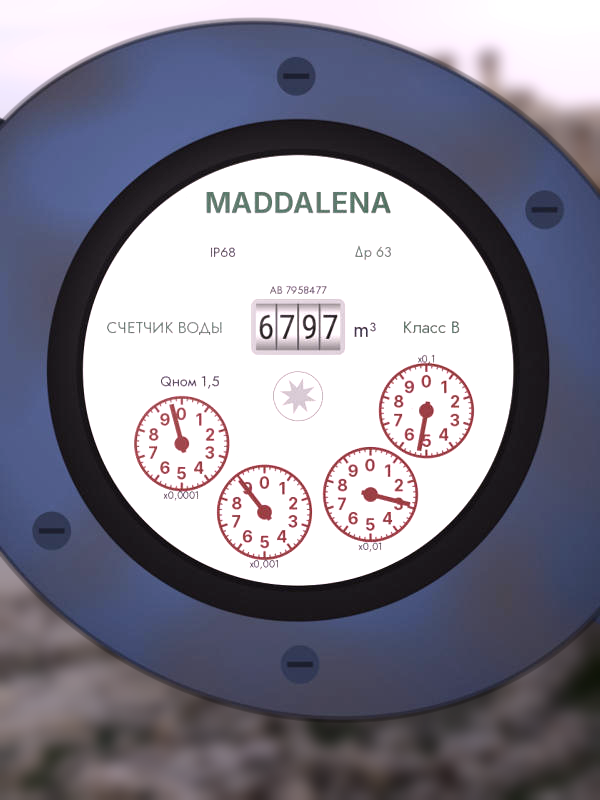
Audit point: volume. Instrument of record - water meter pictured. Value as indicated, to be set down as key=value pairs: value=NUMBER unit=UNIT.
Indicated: value=6797.5289 unit=m³
